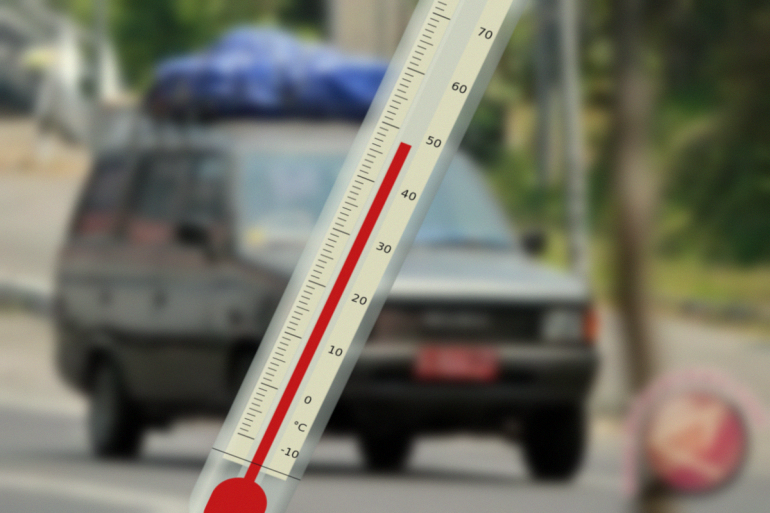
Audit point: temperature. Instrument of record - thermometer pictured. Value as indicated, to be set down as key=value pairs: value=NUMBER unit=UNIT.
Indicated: value=48 unit=°C
